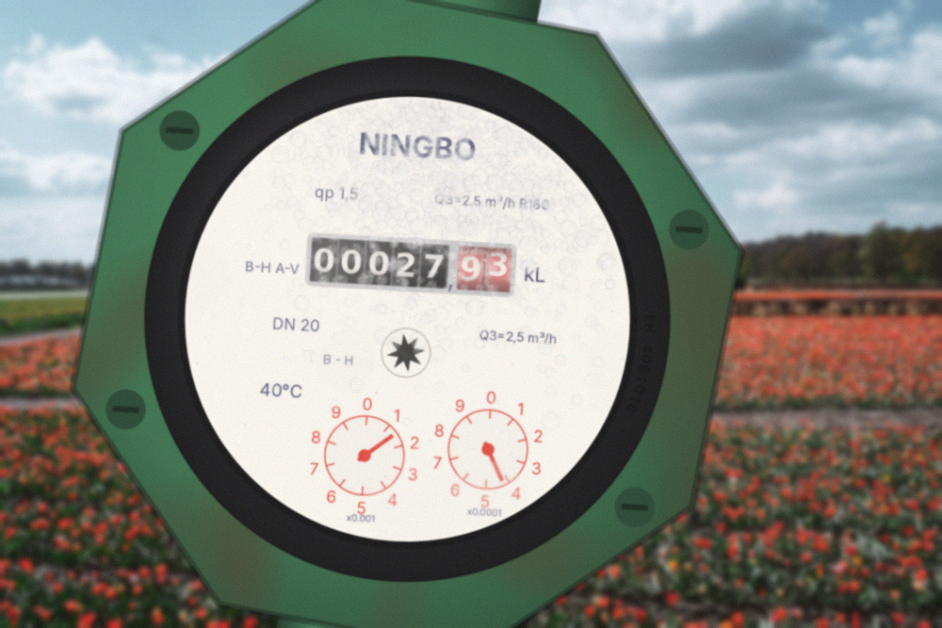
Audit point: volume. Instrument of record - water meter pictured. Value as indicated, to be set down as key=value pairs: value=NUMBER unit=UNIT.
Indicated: value=27.9314 unit=kL
